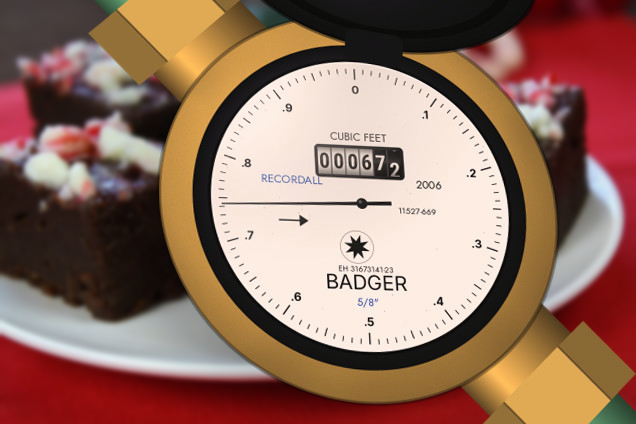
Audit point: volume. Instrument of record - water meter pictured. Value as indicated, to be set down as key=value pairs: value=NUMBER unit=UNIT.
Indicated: value=671.74 unit=ft³
